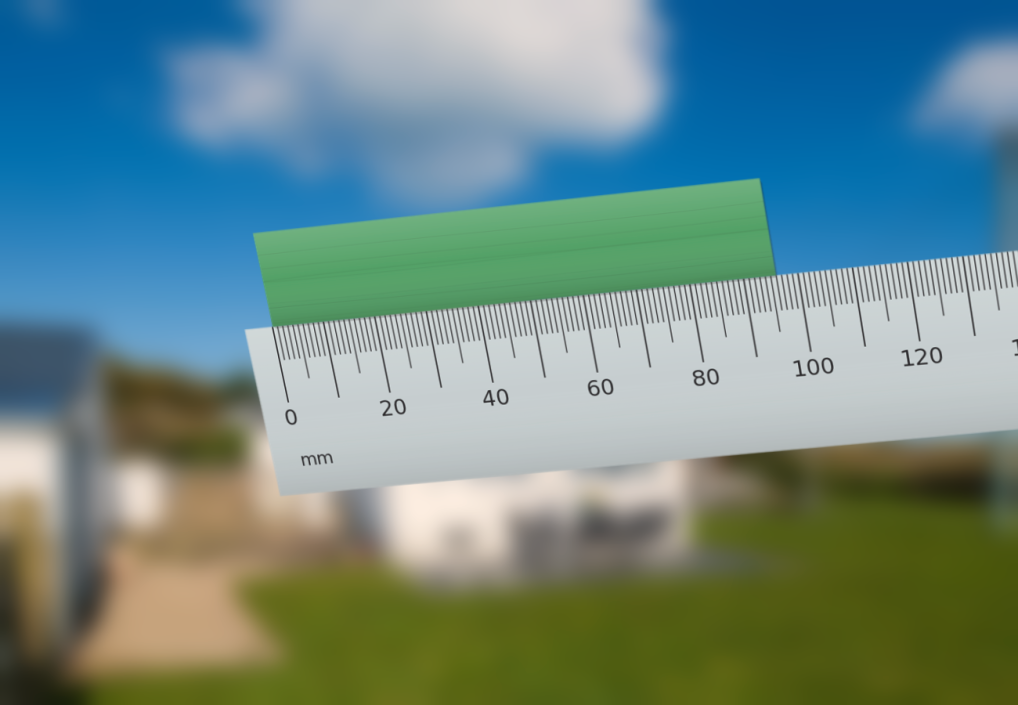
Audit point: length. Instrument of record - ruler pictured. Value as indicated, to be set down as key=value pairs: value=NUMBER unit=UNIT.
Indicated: value=96 unit=mm
